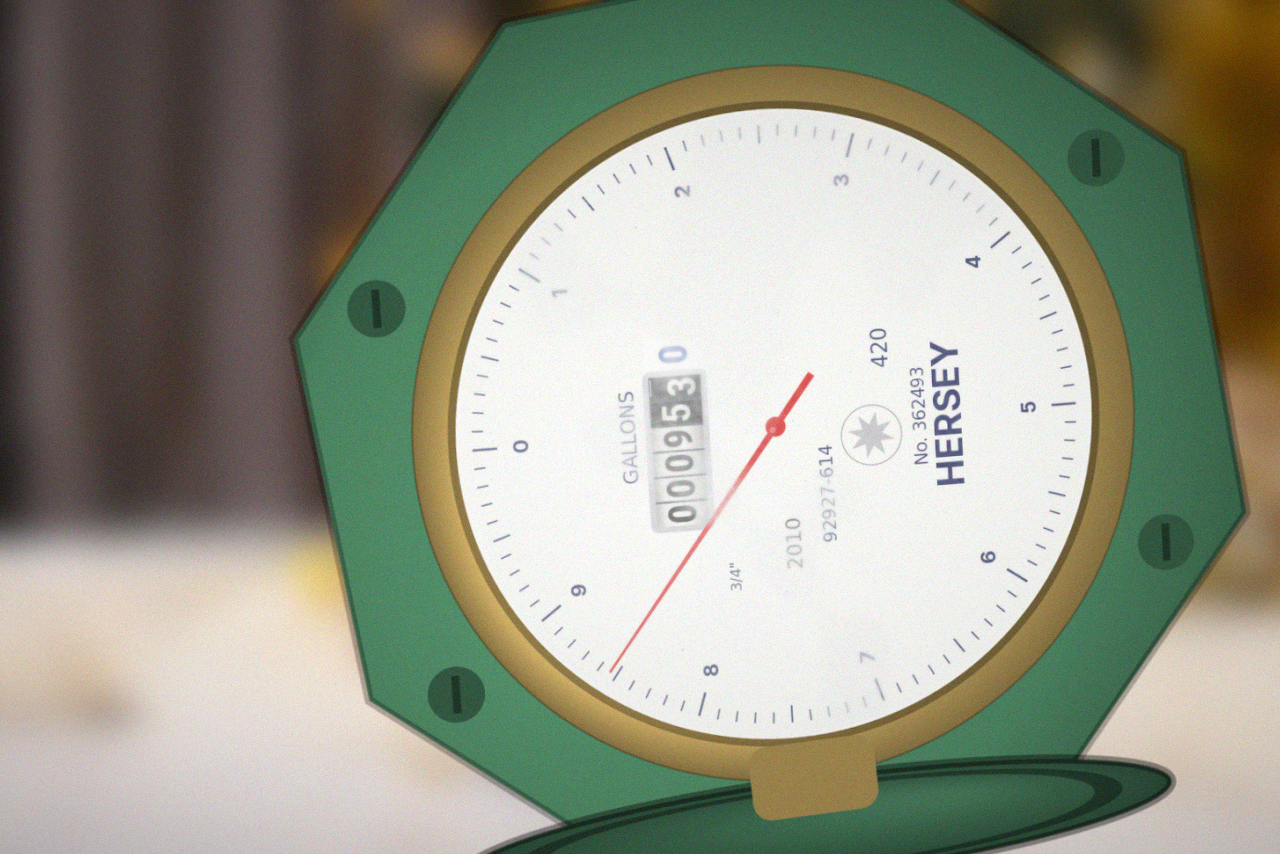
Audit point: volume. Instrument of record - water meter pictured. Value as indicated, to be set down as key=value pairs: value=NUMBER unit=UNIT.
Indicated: value=9528.5 unit=gal
